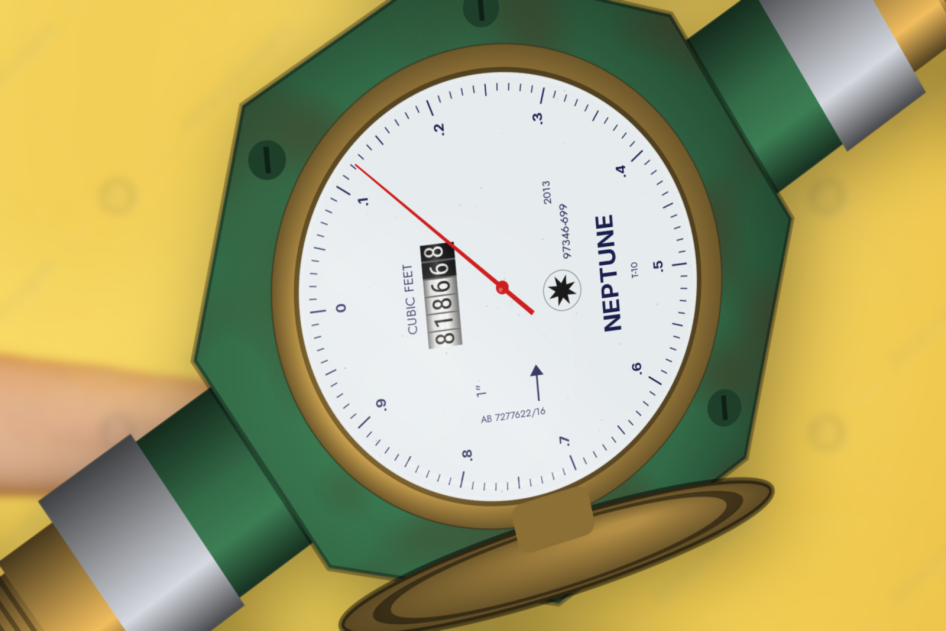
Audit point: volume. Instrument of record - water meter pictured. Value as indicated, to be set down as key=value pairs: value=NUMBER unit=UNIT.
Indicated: value=818668.12 unit=ft³
